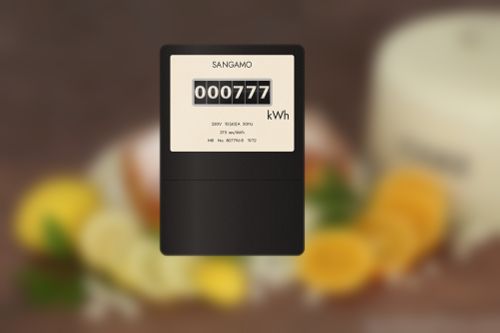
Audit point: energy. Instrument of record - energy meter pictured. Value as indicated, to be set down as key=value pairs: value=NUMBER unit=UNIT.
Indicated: value=777 unit=kWh
